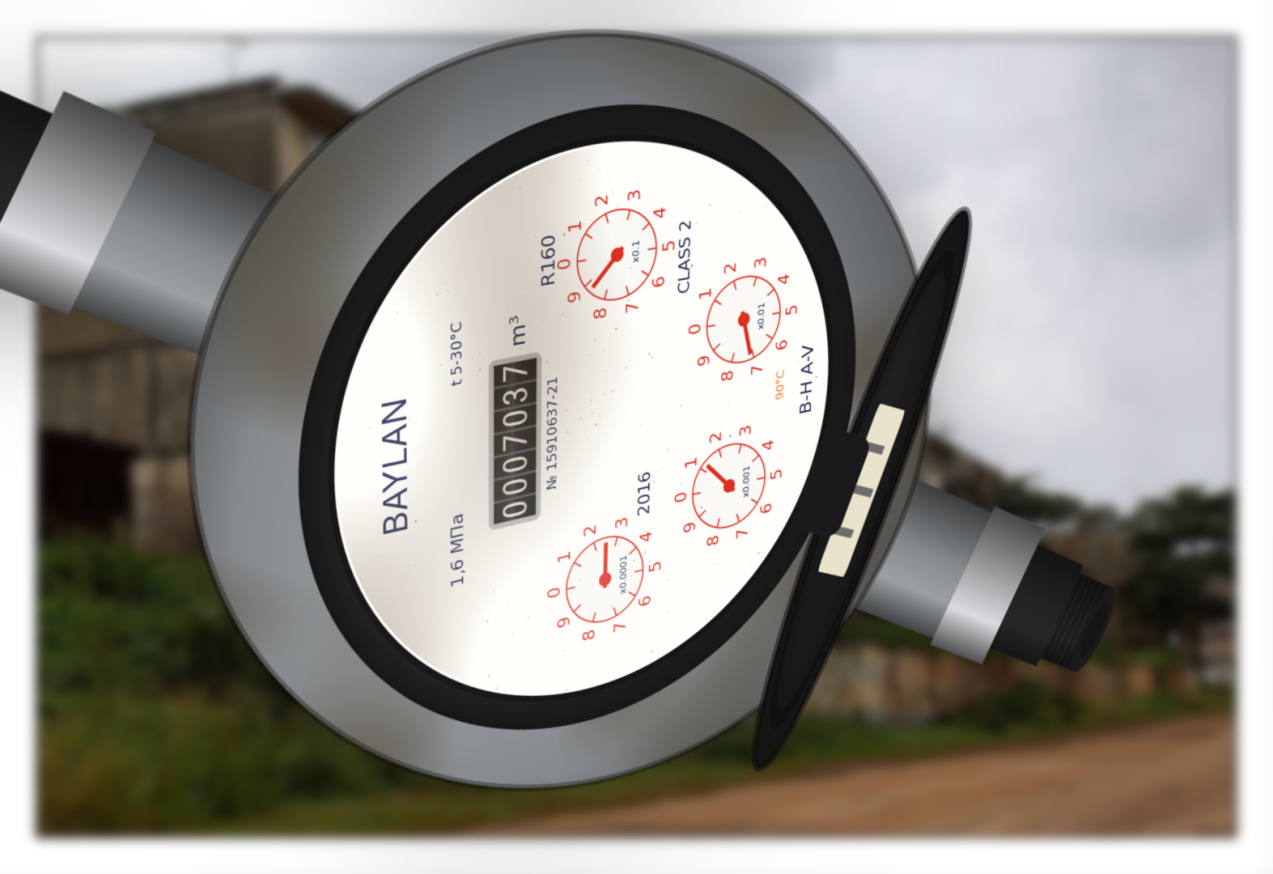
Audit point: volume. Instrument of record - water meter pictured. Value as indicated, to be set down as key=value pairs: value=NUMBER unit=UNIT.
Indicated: value=7037.8712 unit=m³
